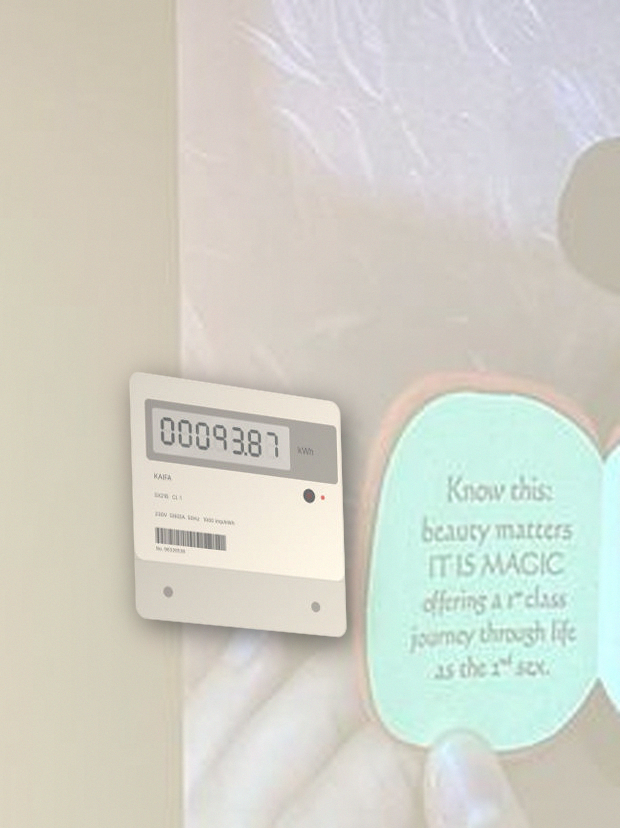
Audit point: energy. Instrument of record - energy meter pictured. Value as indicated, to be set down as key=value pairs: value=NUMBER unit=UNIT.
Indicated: value=93.87 unit=kWh
